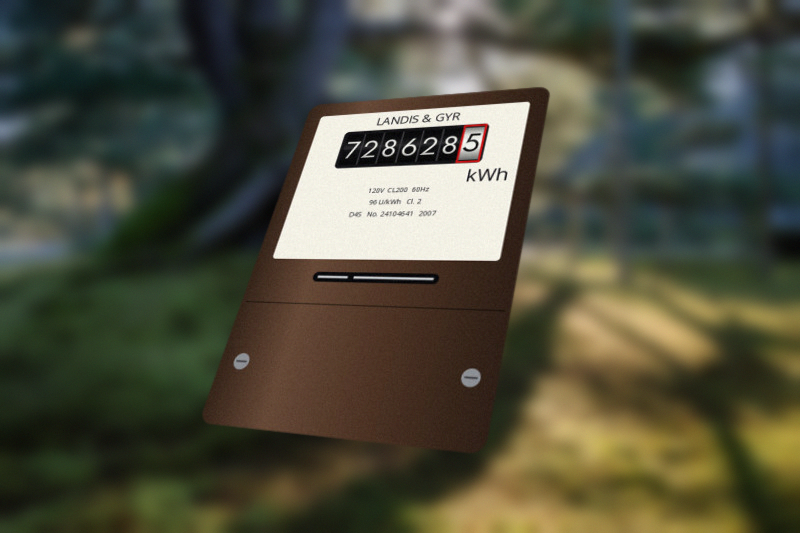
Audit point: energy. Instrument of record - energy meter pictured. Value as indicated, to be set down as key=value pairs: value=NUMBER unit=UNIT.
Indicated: value=728628.5 unit=kWh
